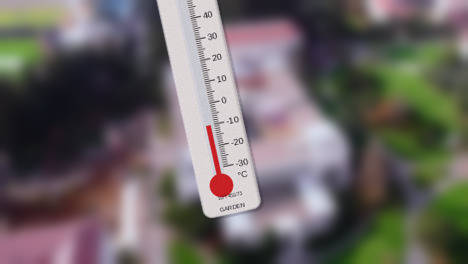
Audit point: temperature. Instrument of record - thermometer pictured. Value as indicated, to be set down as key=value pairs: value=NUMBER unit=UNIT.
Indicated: value=-10 unit=°C
